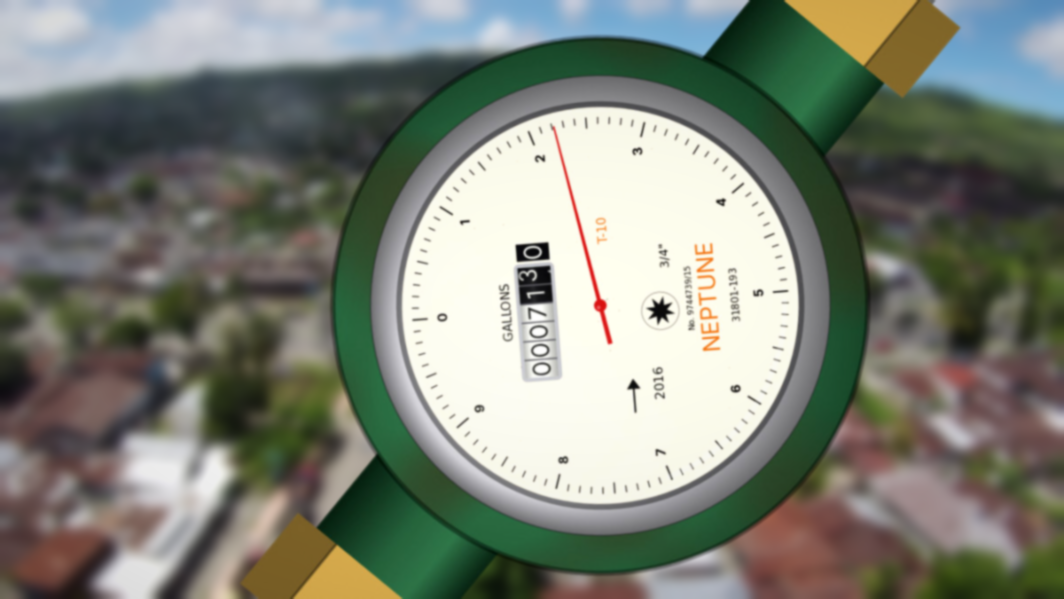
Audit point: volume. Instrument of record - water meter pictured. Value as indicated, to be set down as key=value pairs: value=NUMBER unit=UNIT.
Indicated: value=7132.2 unit=gal
